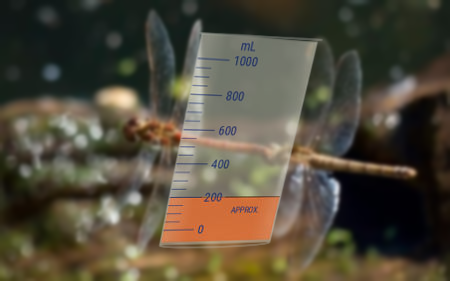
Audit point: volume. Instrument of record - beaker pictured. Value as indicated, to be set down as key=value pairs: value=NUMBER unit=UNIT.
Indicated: value=200 unit=mL
